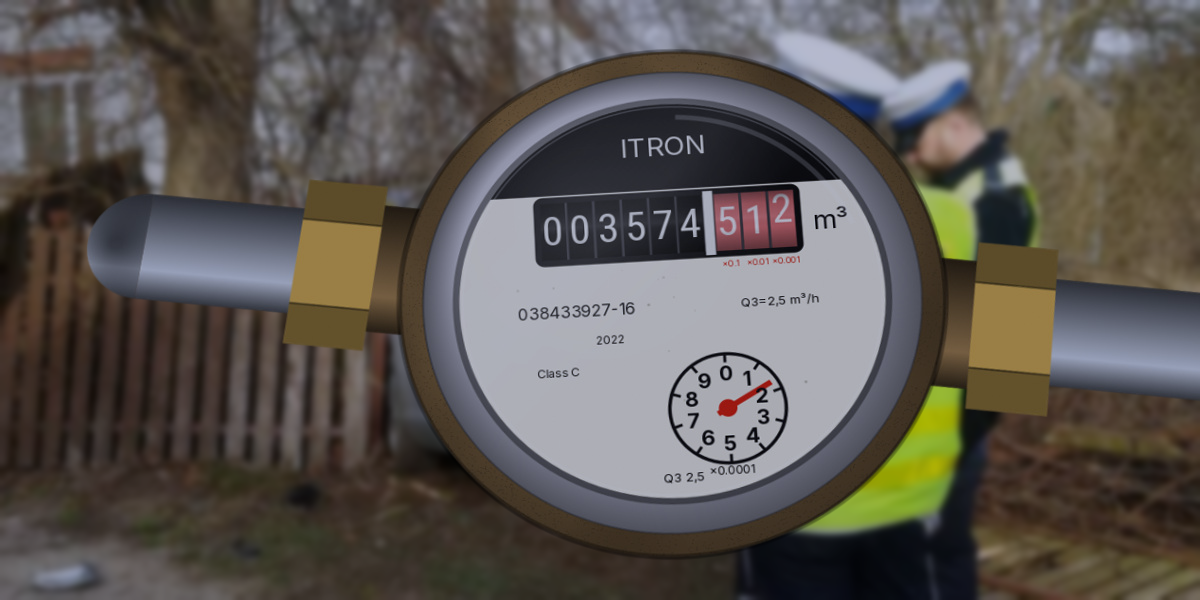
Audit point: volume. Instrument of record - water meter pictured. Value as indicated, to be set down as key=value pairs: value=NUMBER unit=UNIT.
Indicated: value=3574.5121 unit=m³
